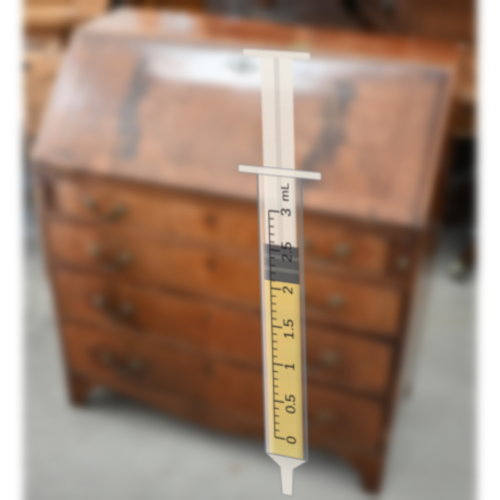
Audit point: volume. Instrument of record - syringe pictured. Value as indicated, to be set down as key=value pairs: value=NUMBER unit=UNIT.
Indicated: value=2.1 unit=mL
